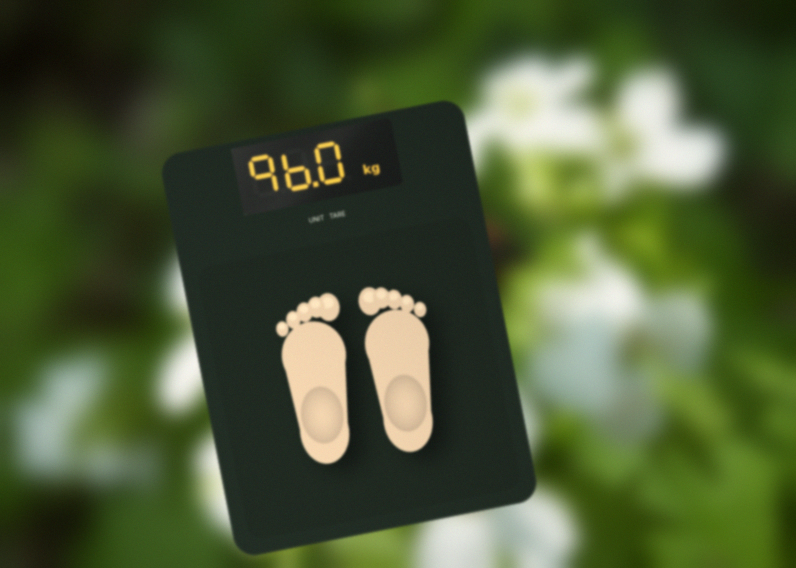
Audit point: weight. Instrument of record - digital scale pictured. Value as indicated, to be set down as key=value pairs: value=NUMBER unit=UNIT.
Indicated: value=96.0 unit=kg
